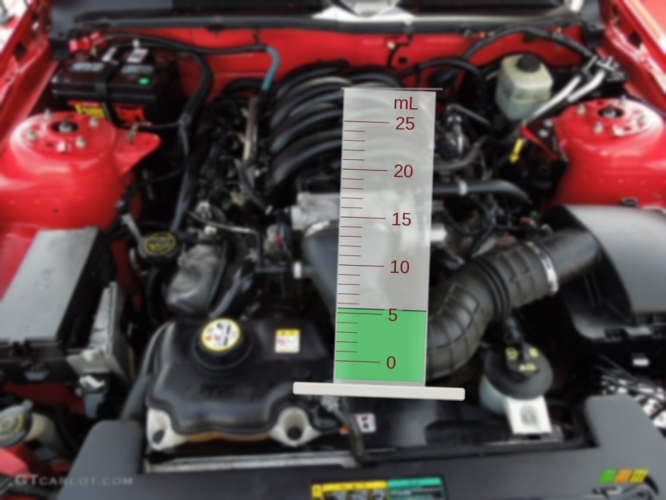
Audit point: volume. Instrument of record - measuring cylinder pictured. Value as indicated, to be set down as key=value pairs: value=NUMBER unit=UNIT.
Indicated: value=5.5 unit=mL
